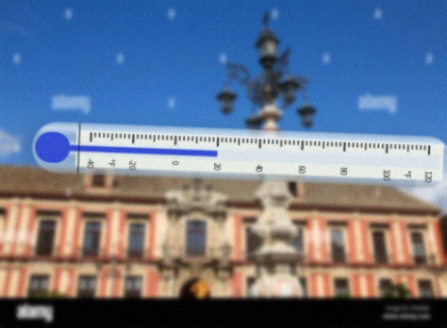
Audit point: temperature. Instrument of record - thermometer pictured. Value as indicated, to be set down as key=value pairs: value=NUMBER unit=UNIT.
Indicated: value=20 unit=°F
